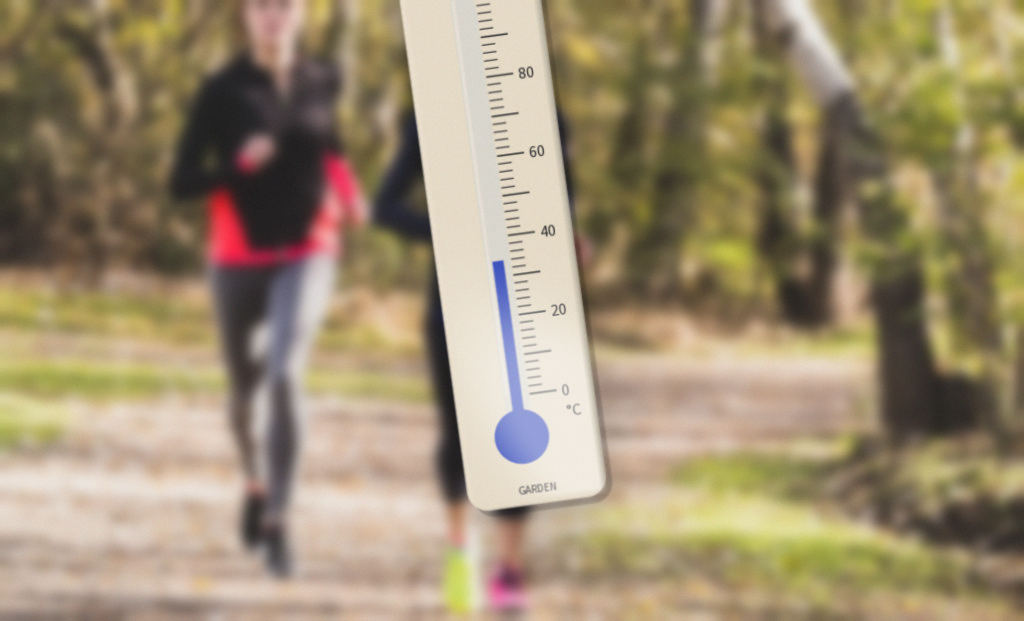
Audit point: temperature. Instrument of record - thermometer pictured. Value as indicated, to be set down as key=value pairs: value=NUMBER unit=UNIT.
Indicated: value=34 unit=°C
